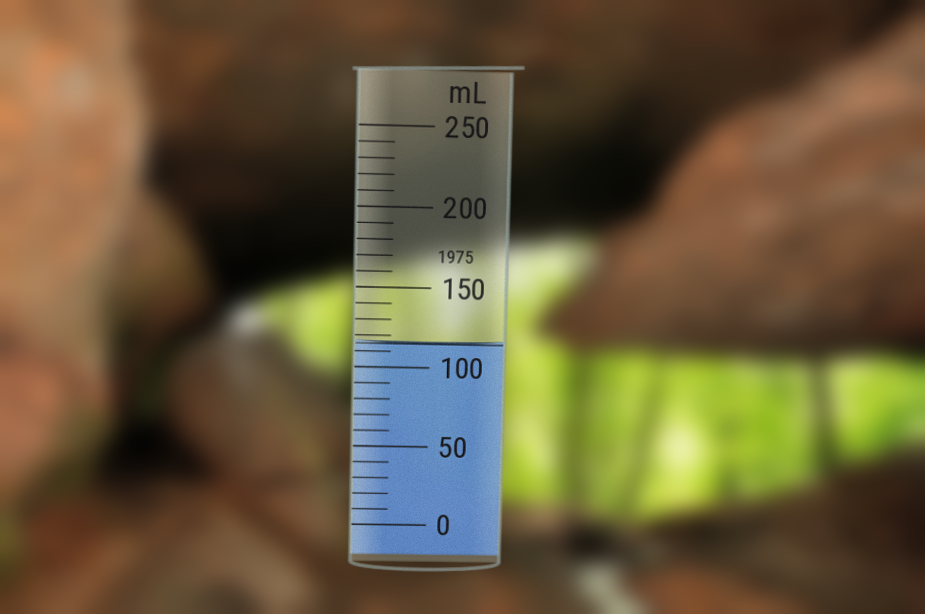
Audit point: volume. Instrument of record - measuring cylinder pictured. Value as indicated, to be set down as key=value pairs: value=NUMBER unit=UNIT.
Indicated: value=115 unit=mL
